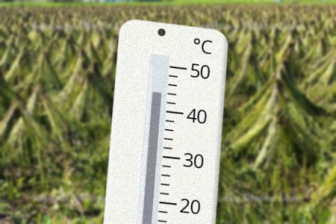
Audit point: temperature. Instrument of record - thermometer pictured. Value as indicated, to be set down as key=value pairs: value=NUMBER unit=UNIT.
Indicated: value=44 unit=°C
